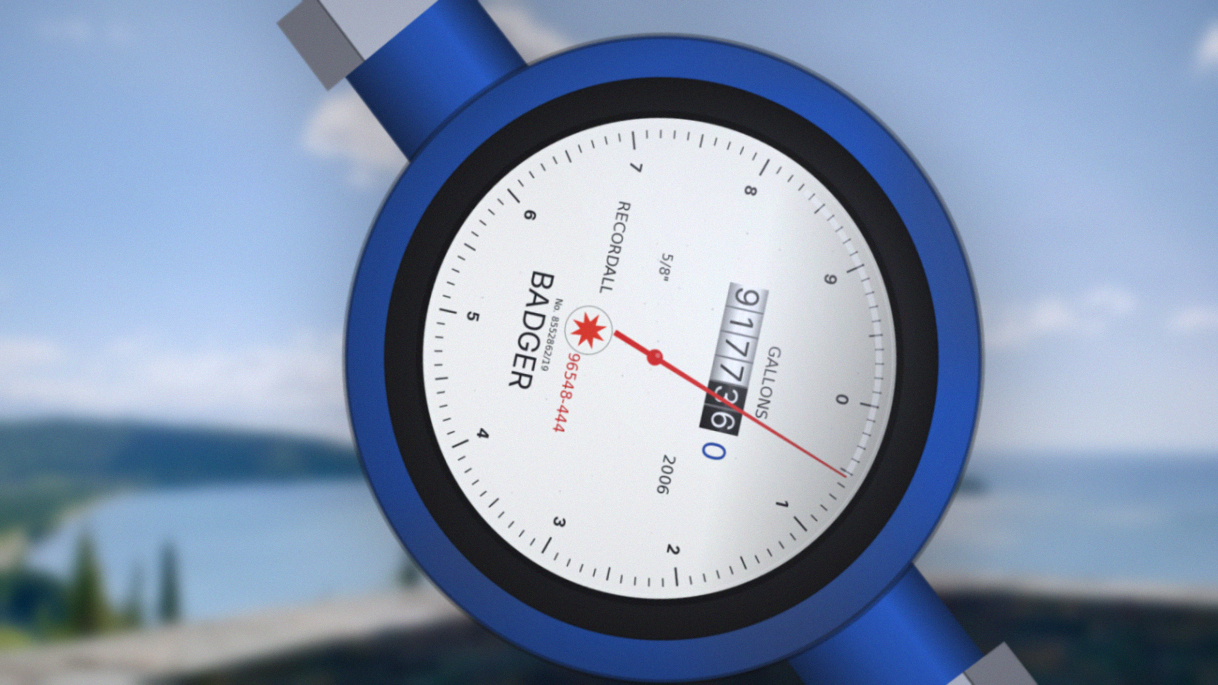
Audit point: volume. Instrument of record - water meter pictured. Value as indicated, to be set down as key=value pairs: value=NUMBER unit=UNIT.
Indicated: value=9177360.5 unit=gal
